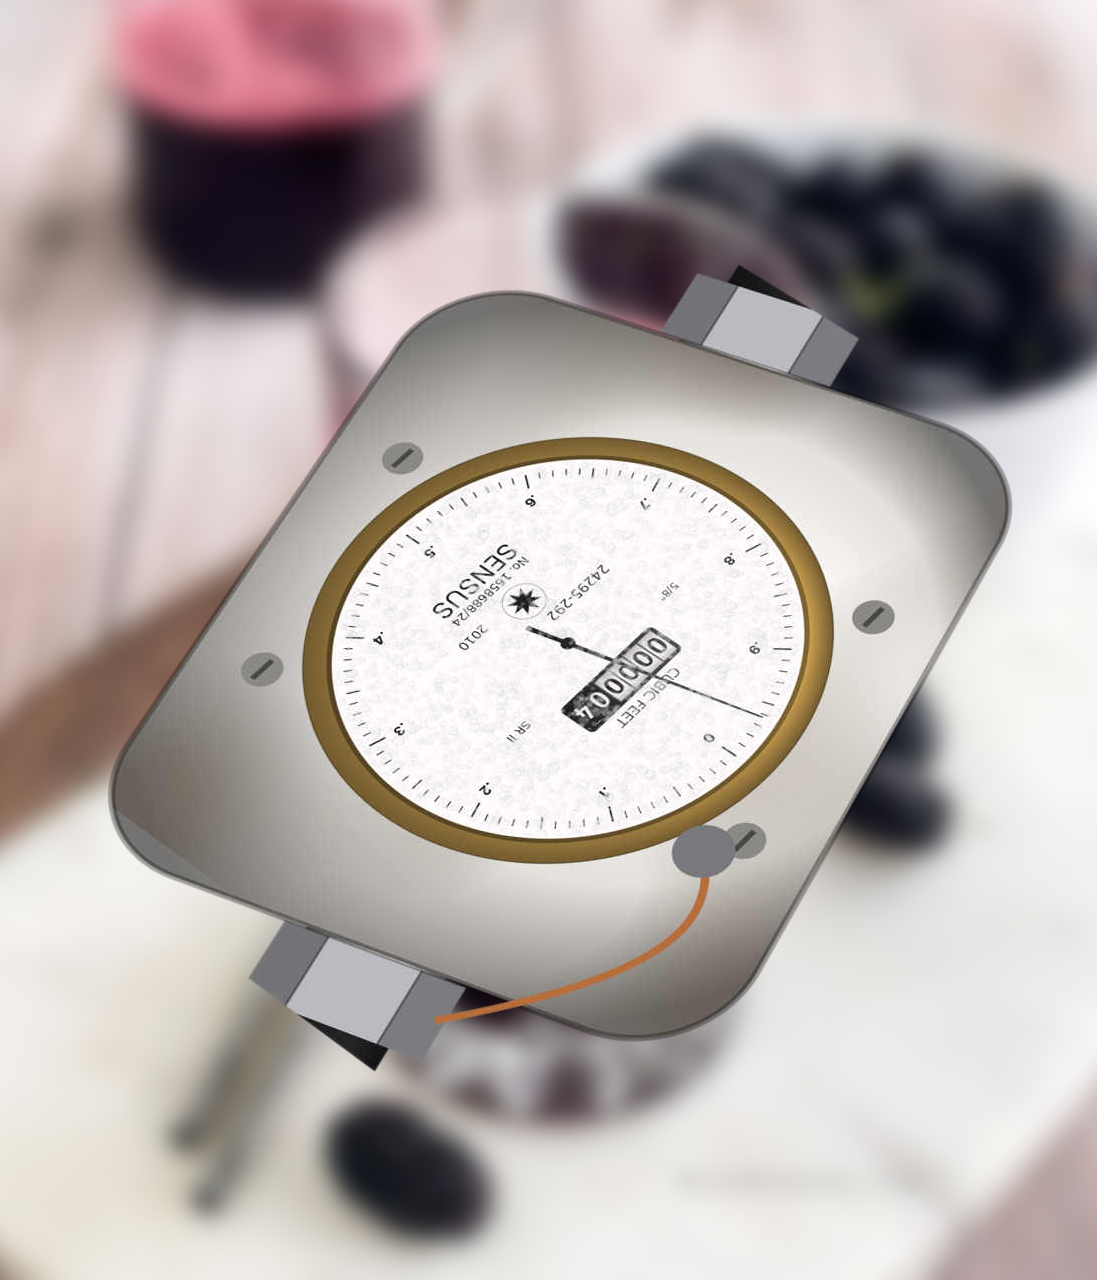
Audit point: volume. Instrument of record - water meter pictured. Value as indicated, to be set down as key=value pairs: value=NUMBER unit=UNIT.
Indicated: value=3.96 unit=ft³
